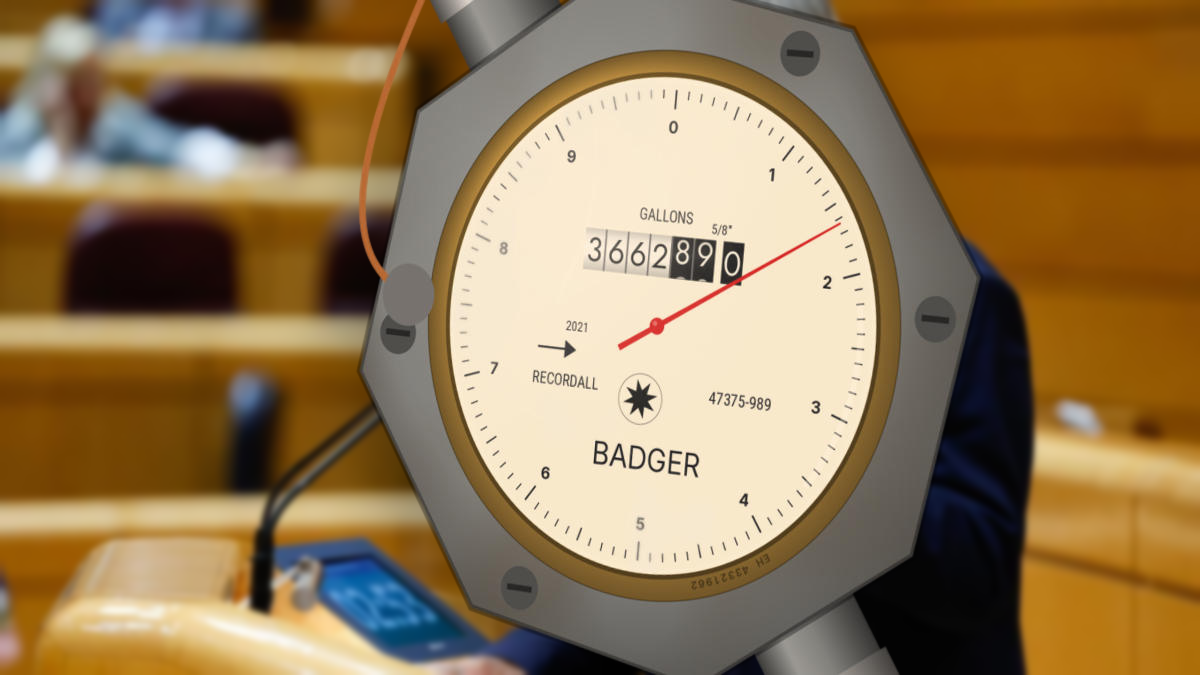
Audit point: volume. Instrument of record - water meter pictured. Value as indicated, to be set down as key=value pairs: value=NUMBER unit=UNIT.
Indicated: value=3662891.6 unit=gal
